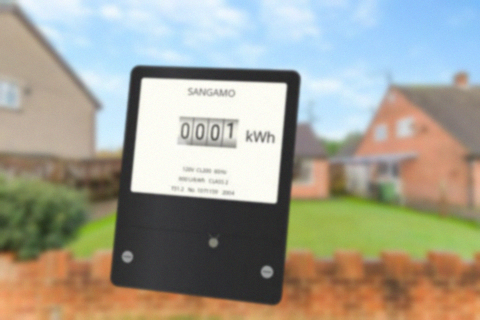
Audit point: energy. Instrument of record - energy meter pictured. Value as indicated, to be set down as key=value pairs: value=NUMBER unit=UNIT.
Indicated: value=1 unit=kWh
